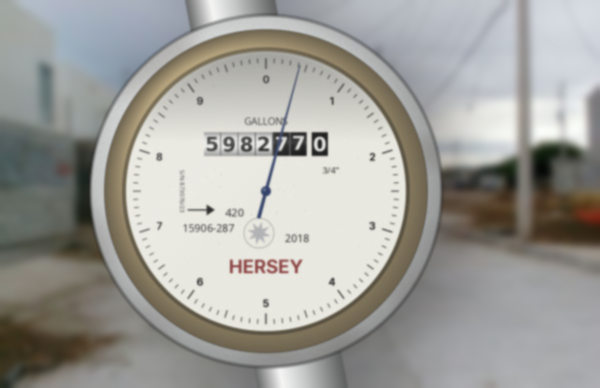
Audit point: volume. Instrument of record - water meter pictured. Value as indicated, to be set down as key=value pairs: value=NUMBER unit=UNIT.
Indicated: value=5982770.4 unit=gal
